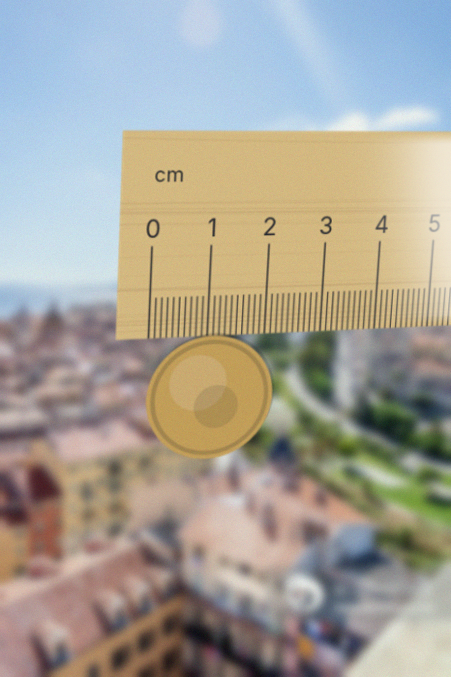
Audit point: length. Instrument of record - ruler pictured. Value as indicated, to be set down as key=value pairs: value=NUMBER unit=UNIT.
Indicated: value=2.2 unit=cm
